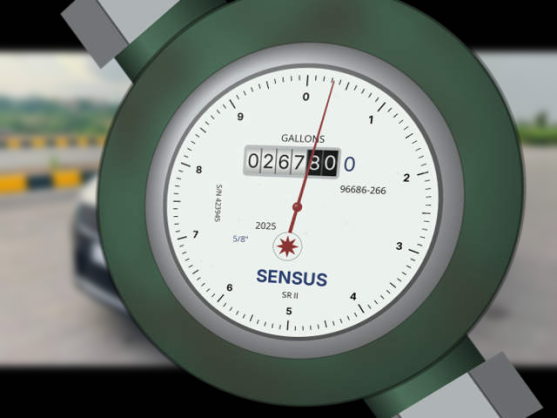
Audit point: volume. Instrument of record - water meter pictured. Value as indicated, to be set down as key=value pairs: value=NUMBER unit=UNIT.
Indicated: value=267800.3 unit=gal
